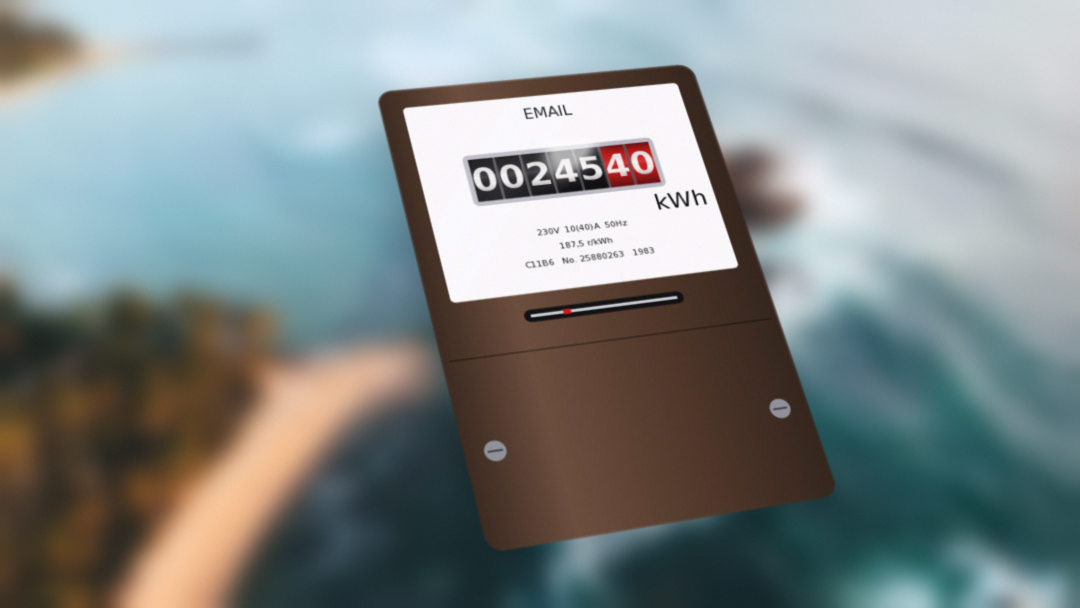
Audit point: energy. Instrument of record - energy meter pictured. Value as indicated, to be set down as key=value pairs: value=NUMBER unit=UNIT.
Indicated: value=245.40 unit=kWh
